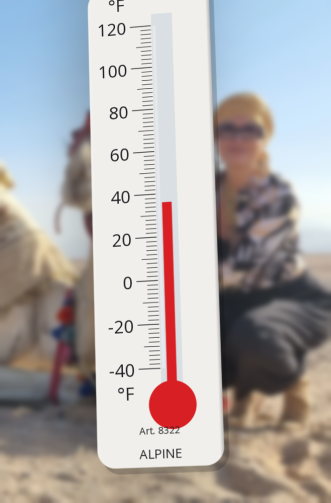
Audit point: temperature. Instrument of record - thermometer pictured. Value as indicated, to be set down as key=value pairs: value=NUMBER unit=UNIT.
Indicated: value=36 unit=°F
